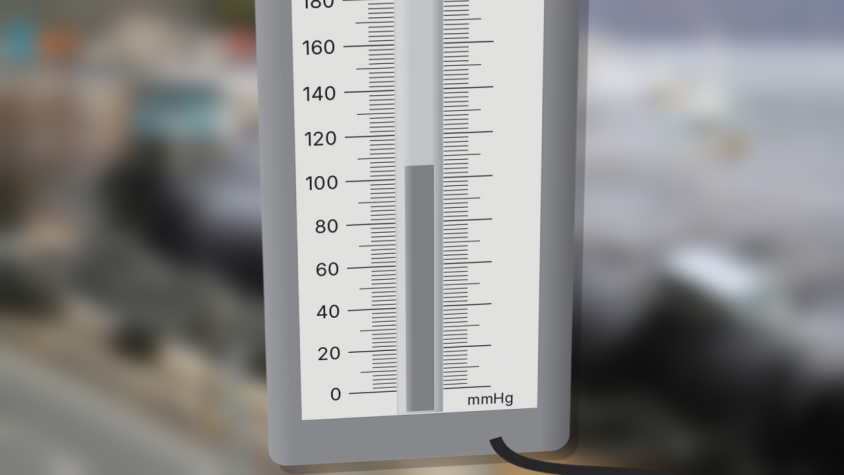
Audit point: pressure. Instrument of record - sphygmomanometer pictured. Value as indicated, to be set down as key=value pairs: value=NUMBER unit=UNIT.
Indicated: value=106 unit=mmHg
